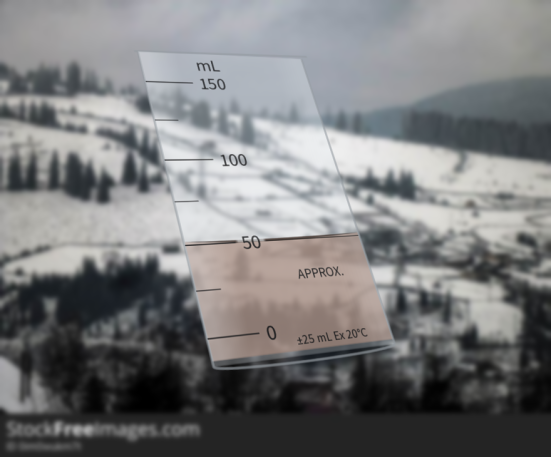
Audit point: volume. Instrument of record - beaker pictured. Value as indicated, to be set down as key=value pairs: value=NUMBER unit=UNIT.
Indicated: value=50 unit=mL
